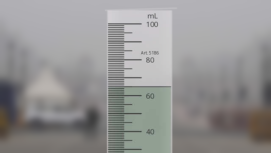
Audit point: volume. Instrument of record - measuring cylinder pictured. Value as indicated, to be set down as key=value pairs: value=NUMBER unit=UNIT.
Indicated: value=65 unit=mL
